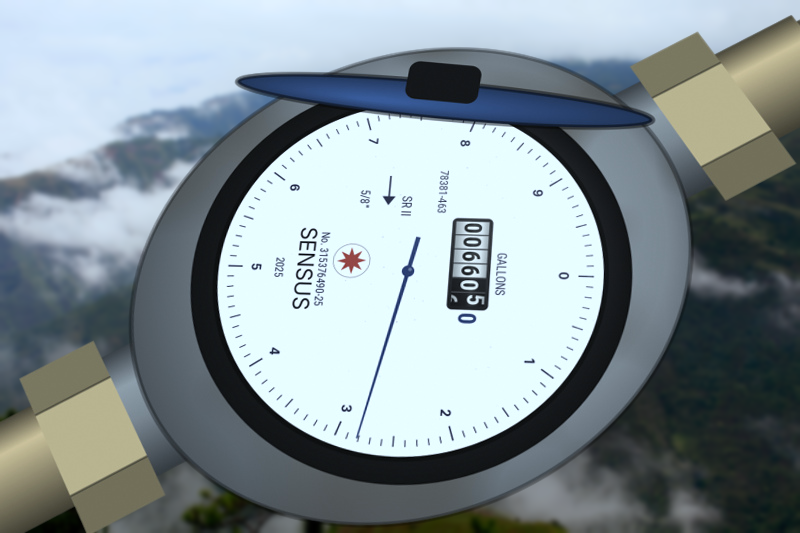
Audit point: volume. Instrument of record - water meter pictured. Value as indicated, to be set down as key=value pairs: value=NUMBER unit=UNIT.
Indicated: value=66052.8 unit=gal
